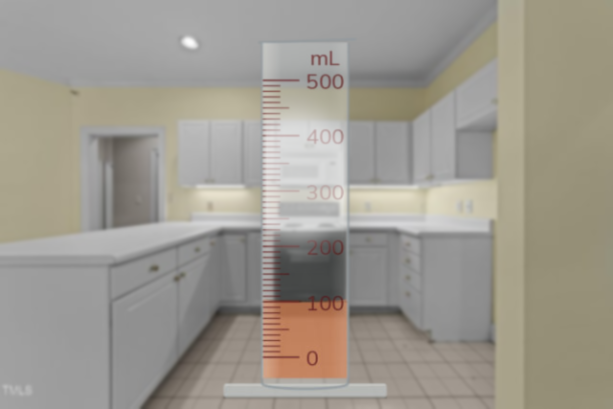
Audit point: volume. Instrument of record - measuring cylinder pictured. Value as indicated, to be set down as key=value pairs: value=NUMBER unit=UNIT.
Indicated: value=100 unit=mL
